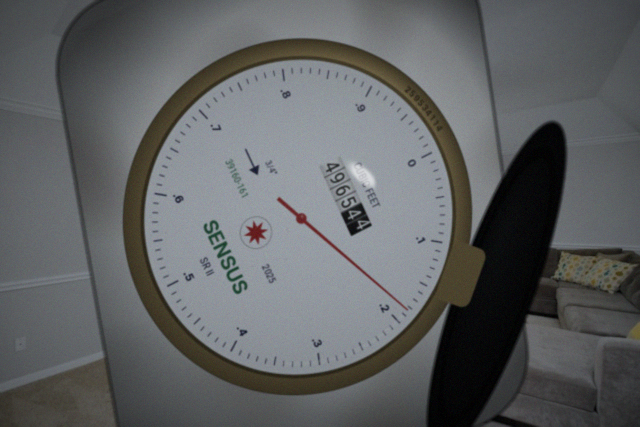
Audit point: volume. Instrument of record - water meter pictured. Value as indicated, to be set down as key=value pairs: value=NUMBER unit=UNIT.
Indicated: value=496544.18 unit=ft³
